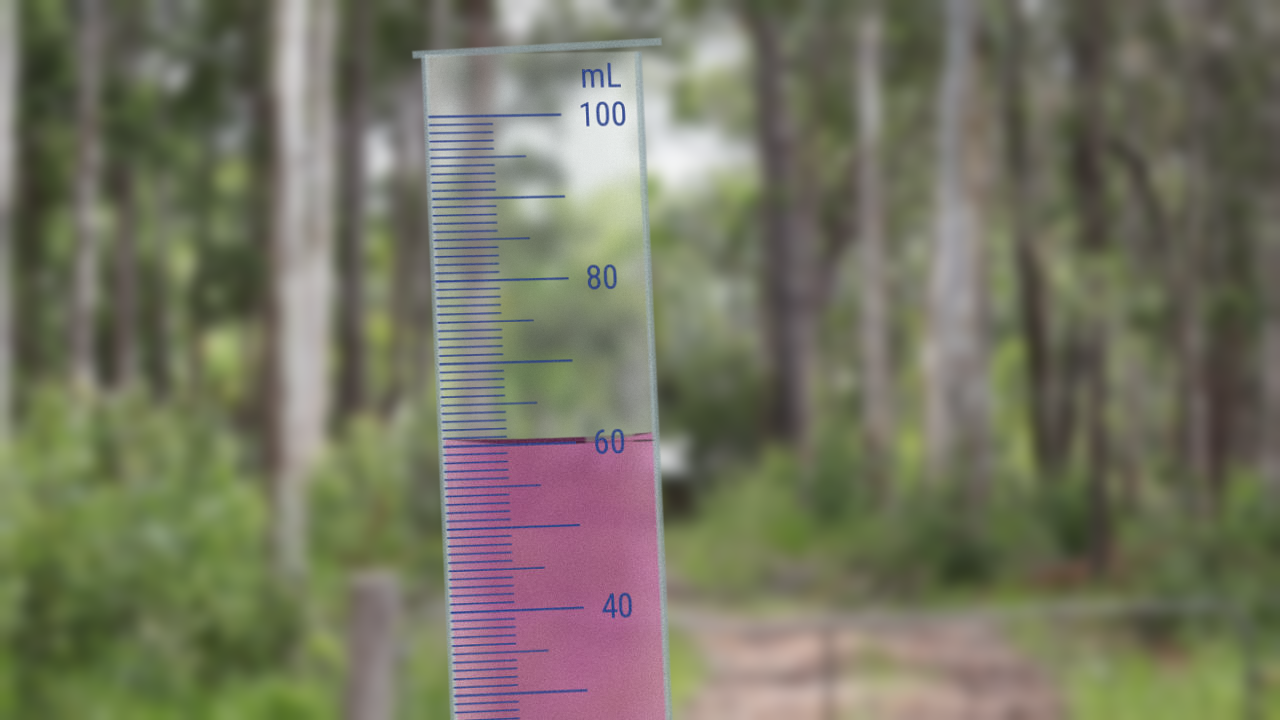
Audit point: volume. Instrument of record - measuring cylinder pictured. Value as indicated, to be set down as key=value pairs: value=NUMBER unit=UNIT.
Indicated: value=60 unit=mL
